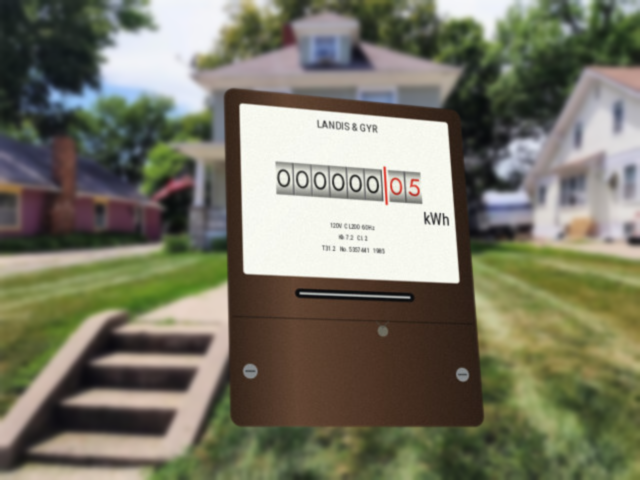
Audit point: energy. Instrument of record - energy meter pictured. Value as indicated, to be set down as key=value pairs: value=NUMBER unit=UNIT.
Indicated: value=0.05 unit=kWh
